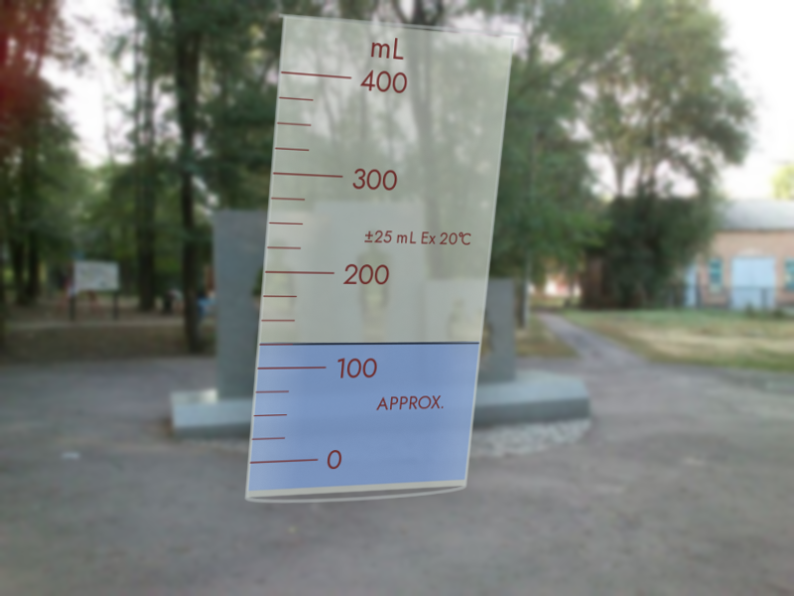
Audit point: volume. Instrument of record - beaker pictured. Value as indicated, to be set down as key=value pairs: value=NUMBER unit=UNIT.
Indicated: value=125 unit=mL
